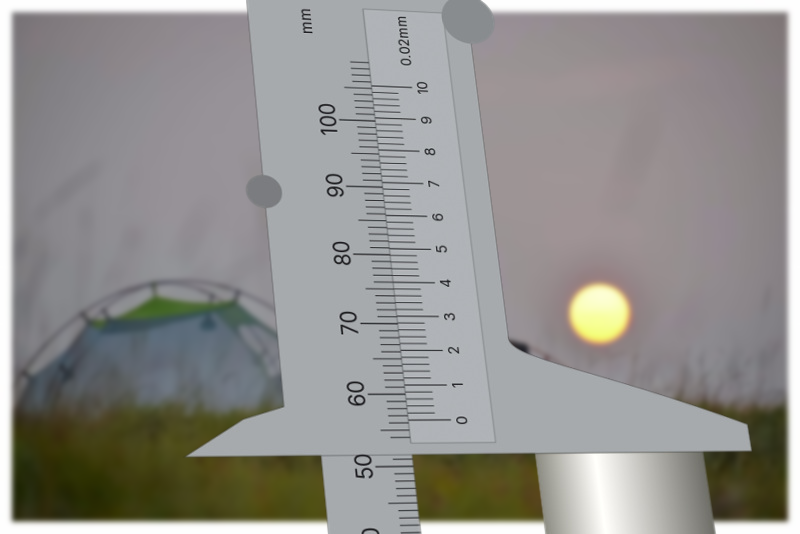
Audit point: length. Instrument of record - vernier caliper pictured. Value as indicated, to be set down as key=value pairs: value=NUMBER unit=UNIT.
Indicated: value=56.4 unit=mm
